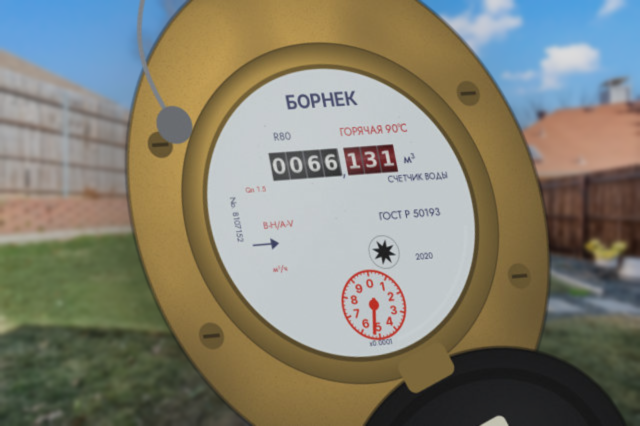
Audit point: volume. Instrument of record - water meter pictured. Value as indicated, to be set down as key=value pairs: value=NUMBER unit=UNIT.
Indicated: value=66.1315 unit=m³
